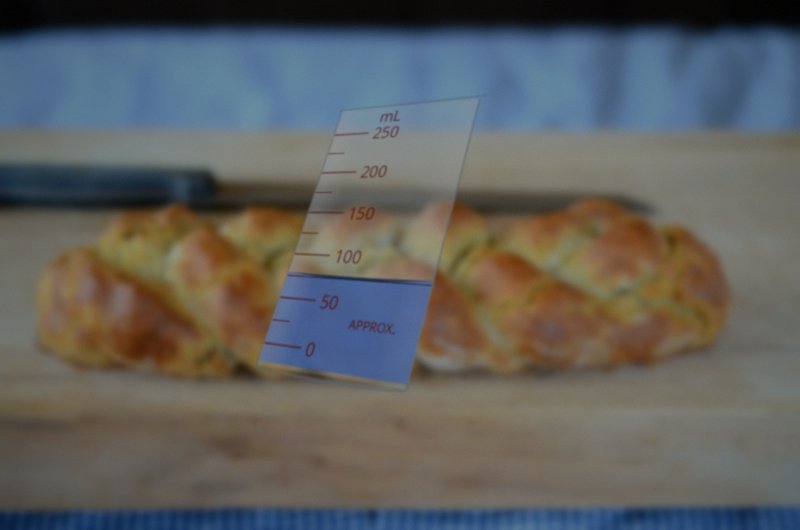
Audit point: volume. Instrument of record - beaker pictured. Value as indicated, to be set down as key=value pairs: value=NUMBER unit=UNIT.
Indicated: value=75 unit=mL
